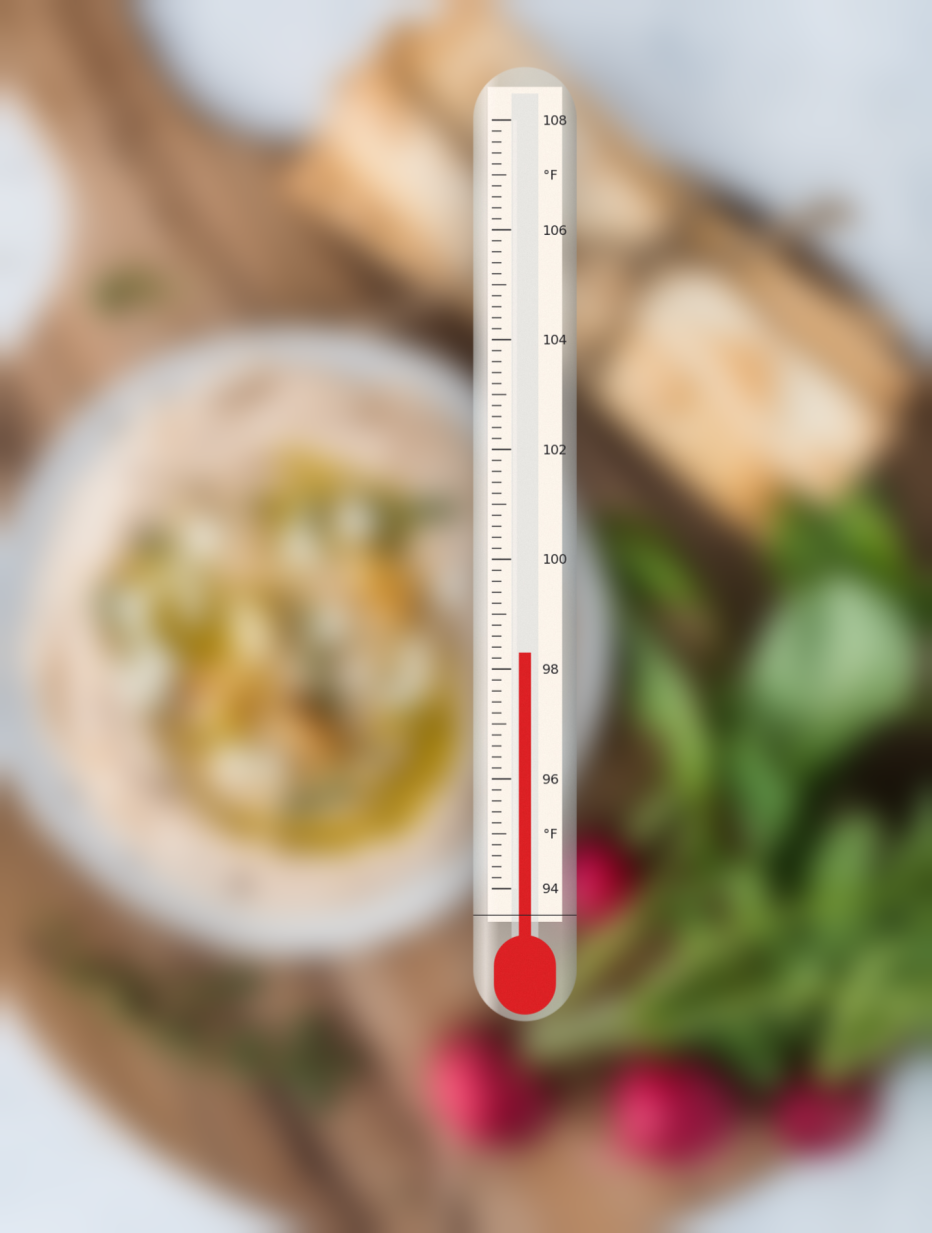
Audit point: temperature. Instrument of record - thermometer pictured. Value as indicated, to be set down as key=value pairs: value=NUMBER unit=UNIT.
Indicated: value=98.3 unit=°F
